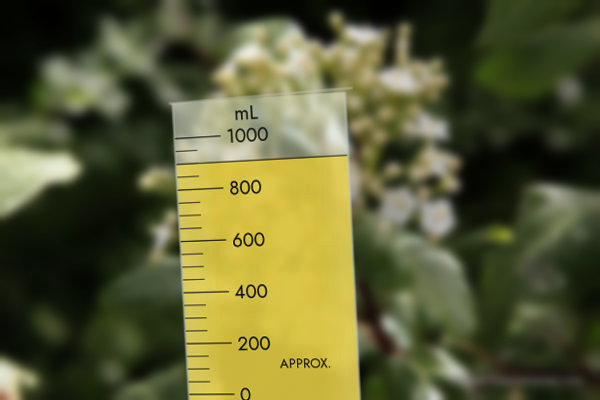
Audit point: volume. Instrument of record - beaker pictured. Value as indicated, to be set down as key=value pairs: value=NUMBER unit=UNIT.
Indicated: value=900 unit=mL
